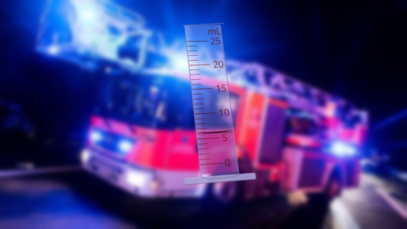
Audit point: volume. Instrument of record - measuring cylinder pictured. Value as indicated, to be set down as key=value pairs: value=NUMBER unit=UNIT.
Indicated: value=6 unit=mL
